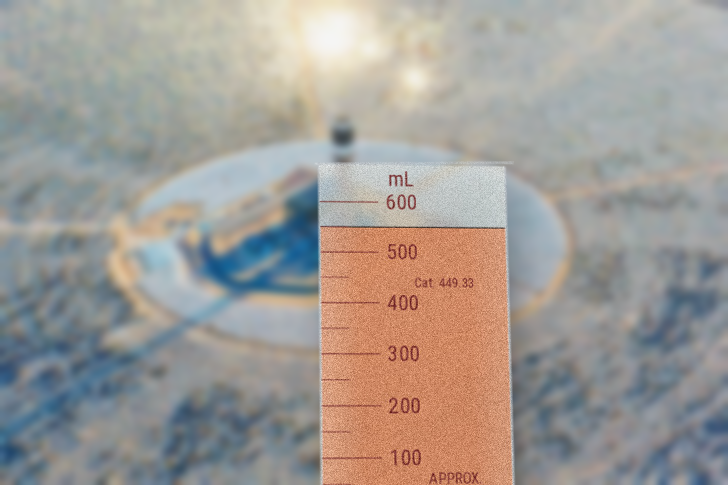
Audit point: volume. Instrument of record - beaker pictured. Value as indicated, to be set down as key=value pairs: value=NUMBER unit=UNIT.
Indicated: value=550 unit=mL
